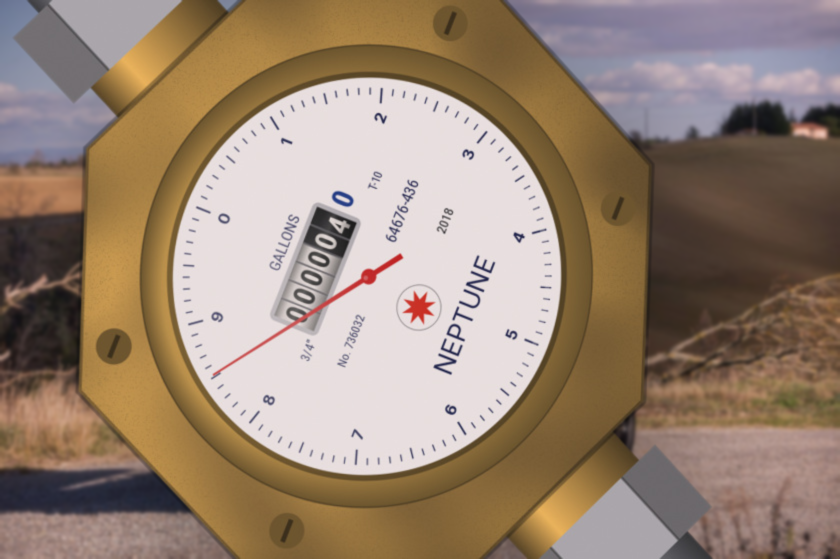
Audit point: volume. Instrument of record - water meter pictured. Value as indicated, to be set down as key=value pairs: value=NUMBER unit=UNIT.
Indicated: value=38.5 unit=gal
